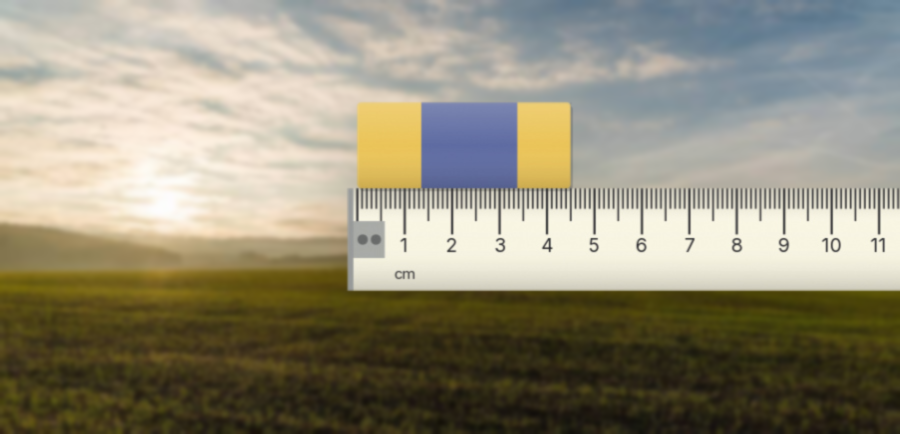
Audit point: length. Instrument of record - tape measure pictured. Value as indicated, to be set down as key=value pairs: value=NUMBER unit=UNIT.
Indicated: value=4.5 unit=cm
